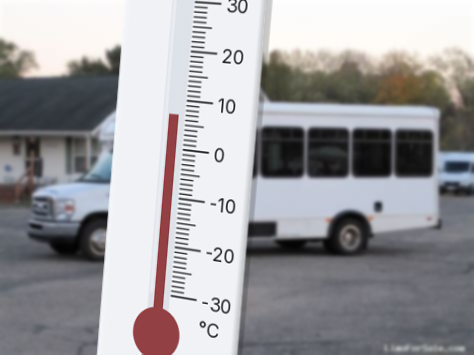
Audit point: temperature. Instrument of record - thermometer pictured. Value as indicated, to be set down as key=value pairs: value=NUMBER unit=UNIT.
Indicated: value=7 unit=°C
